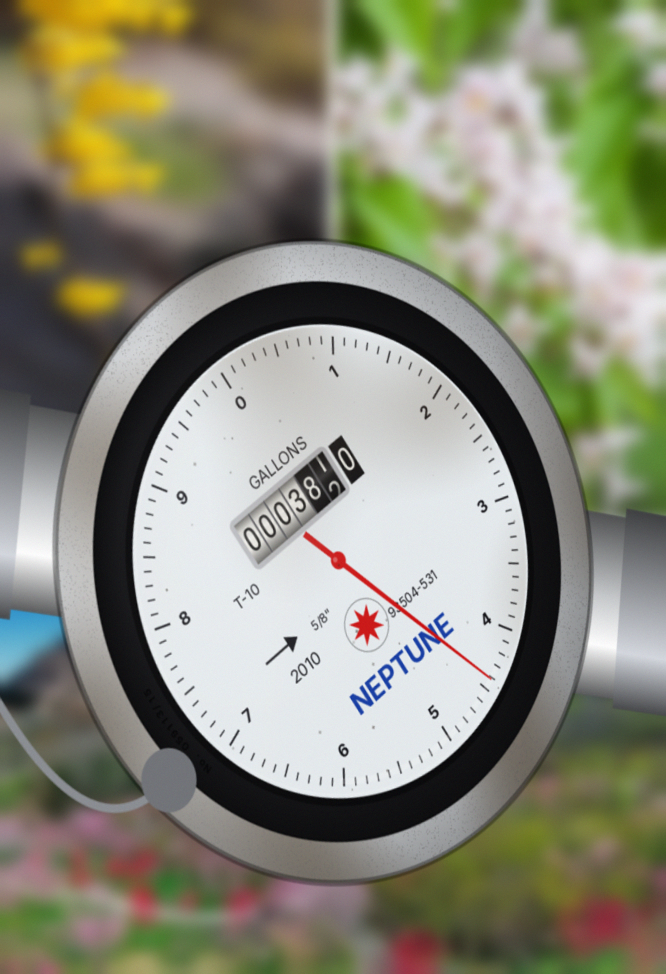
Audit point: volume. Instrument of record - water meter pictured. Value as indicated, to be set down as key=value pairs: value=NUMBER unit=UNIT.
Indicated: value=3814.4 unit=gal
